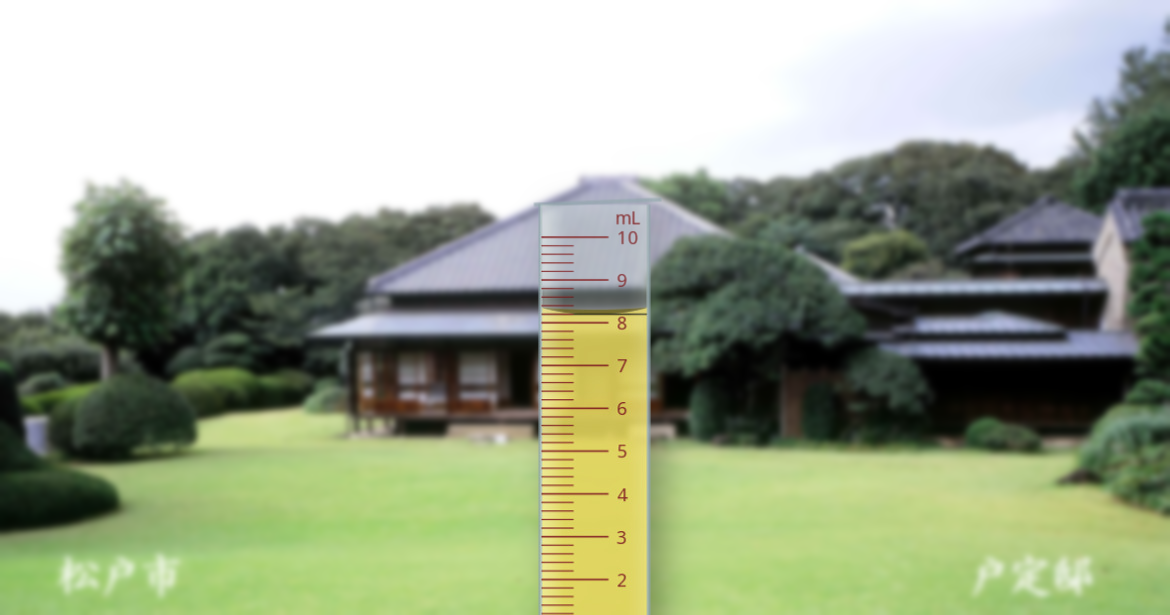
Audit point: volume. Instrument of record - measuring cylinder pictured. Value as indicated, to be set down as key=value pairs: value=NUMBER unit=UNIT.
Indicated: value=8.2 unit=mL
